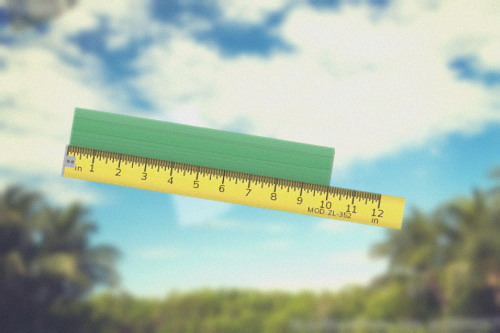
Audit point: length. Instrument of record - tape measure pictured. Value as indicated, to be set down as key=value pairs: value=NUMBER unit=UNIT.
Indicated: value=10 unit=in
